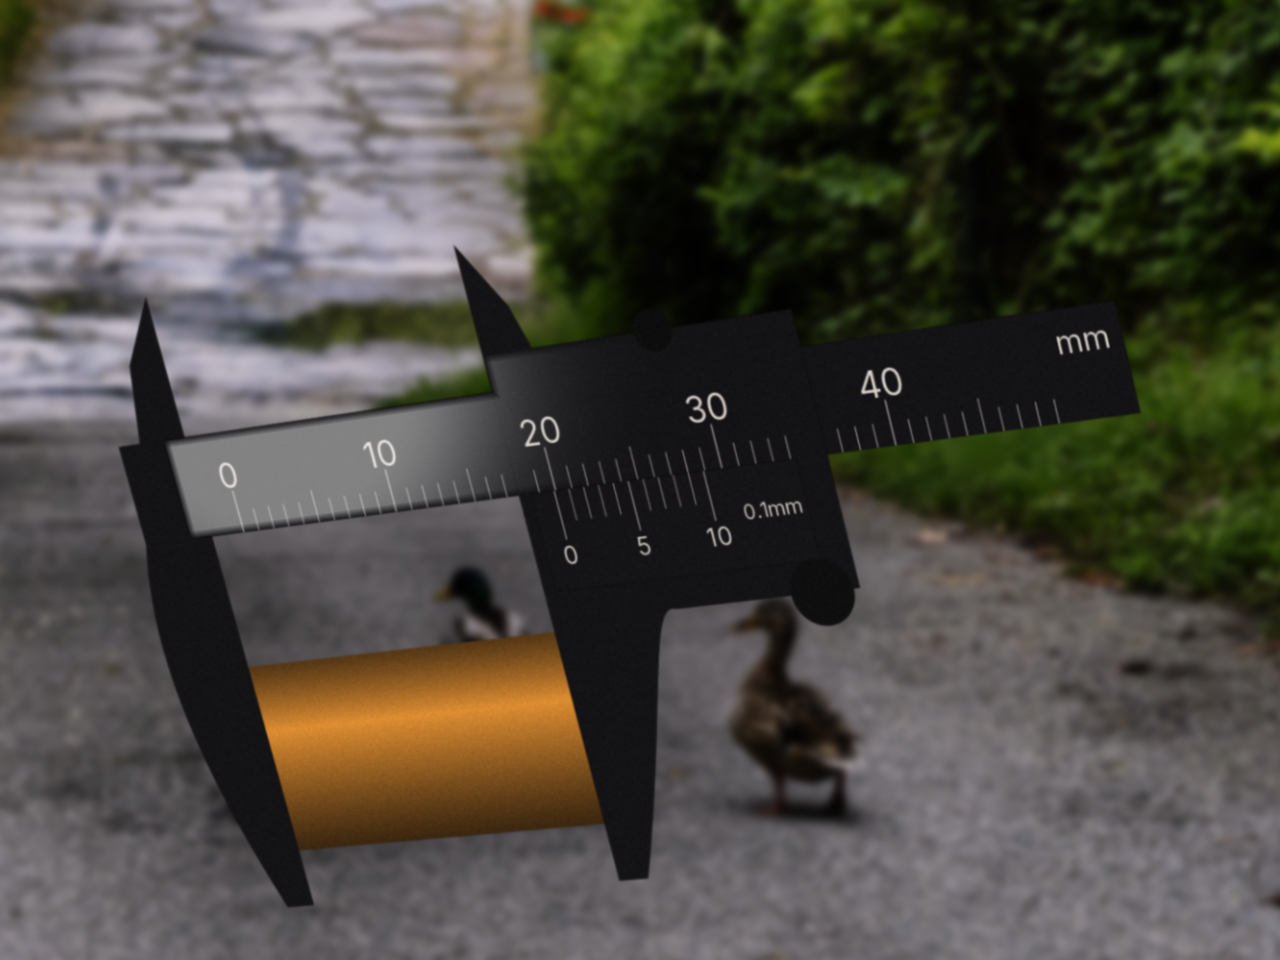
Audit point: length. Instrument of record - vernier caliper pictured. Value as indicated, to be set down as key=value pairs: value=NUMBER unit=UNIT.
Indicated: value=19.9 unit=mm
